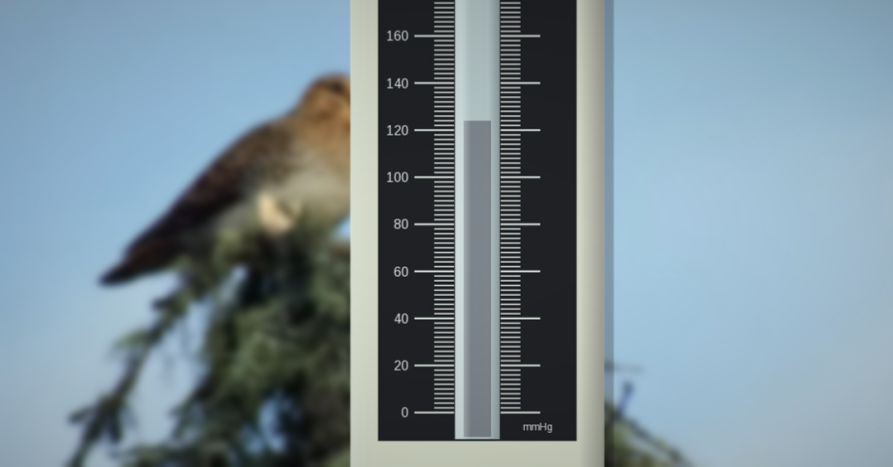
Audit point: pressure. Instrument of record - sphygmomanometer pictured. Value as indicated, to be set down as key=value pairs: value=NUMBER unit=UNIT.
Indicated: value=124 unit=mmHg
